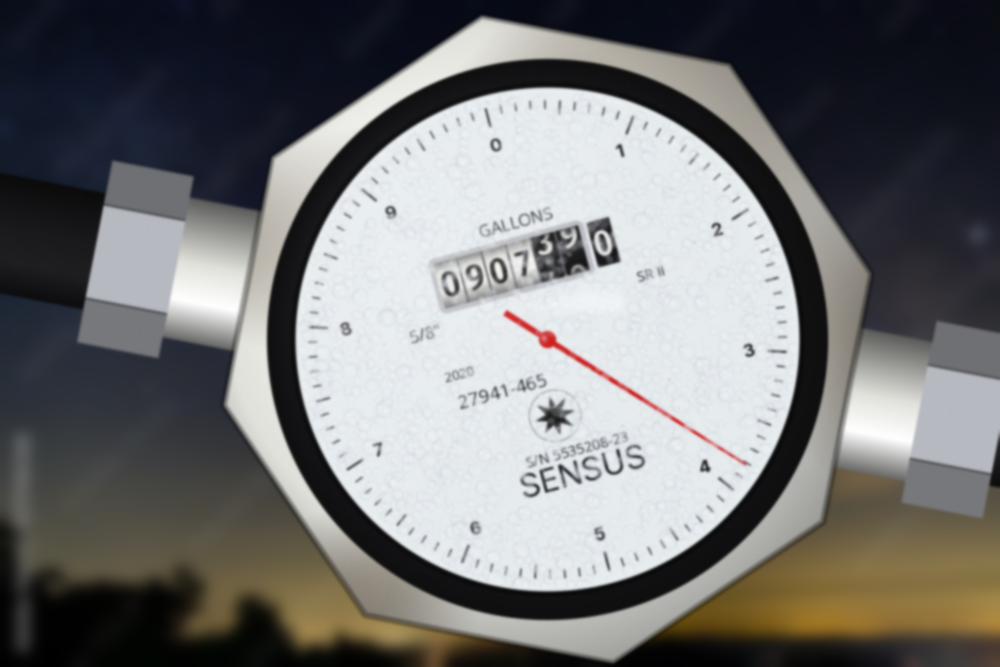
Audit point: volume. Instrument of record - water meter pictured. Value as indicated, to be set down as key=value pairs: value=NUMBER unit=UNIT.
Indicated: value=907393.8 unit=gal
